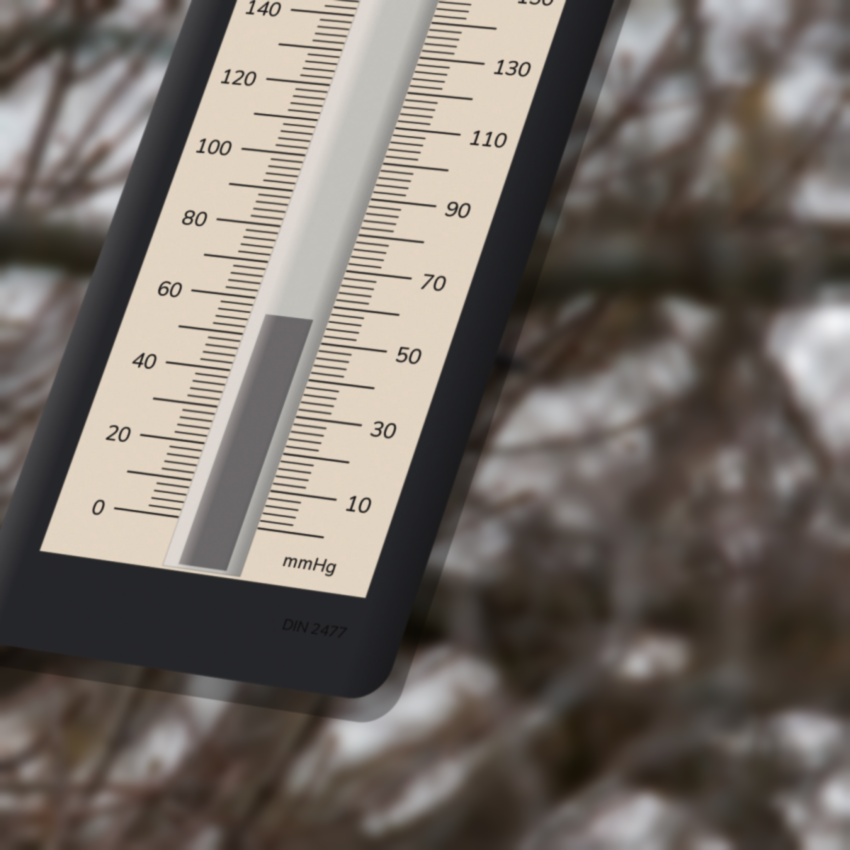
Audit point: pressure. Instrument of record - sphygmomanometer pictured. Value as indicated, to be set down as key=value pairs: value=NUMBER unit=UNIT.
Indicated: value=56 unit=mmHg
